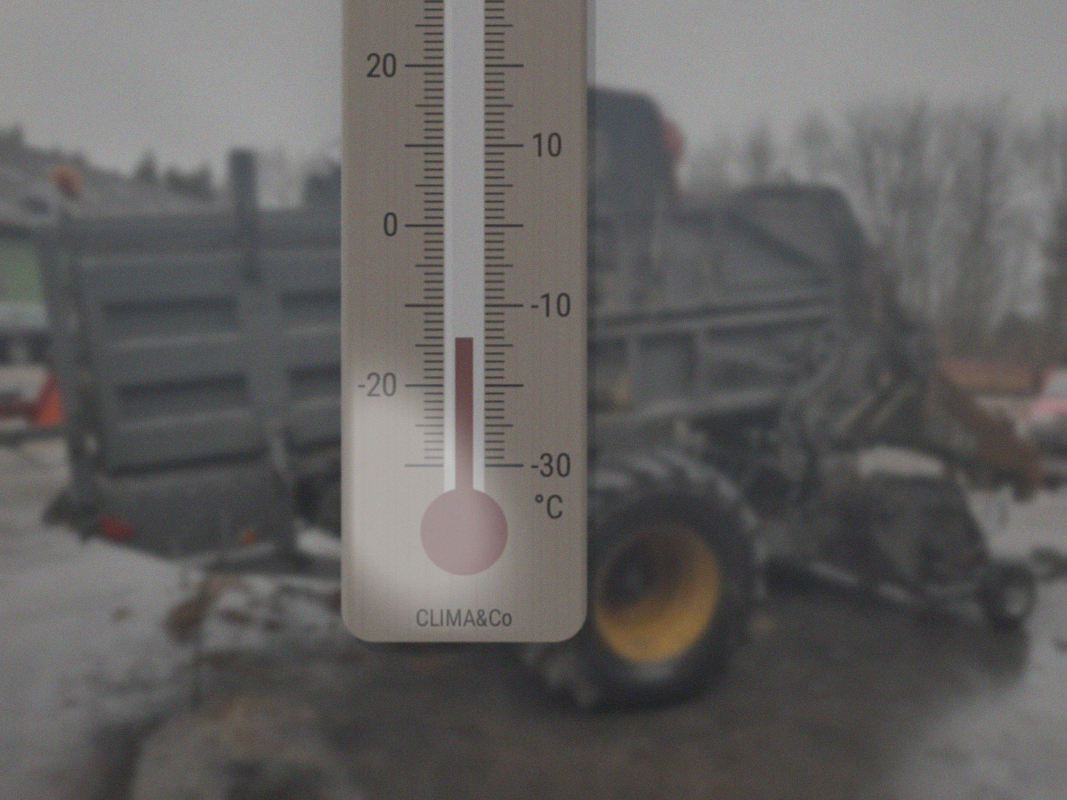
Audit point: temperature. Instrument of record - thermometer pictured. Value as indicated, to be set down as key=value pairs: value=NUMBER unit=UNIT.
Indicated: value=-14 unit=°C
